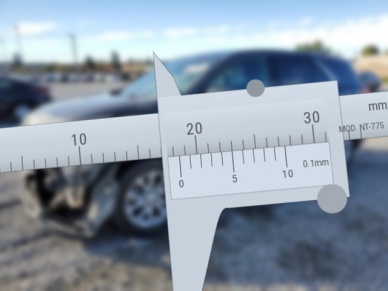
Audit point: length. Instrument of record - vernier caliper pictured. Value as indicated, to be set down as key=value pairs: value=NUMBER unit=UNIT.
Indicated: value=18.5 unit=mm
